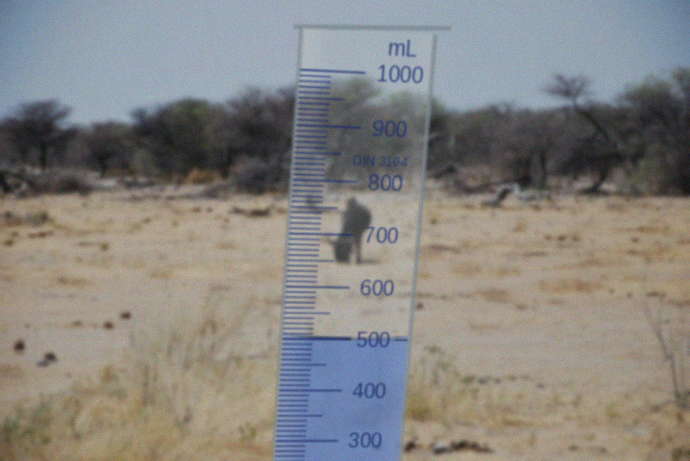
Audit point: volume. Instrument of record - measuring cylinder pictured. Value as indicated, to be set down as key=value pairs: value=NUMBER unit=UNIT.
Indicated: value=500 unit=mL
